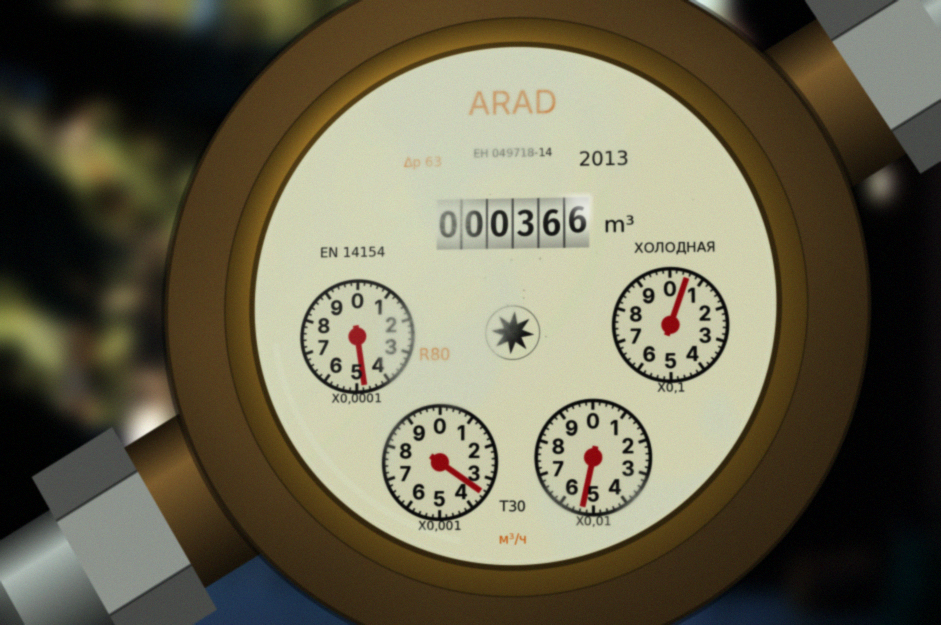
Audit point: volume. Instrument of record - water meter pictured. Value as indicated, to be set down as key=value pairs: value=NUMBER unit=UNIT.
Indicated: value=366.0534 unit=m³
